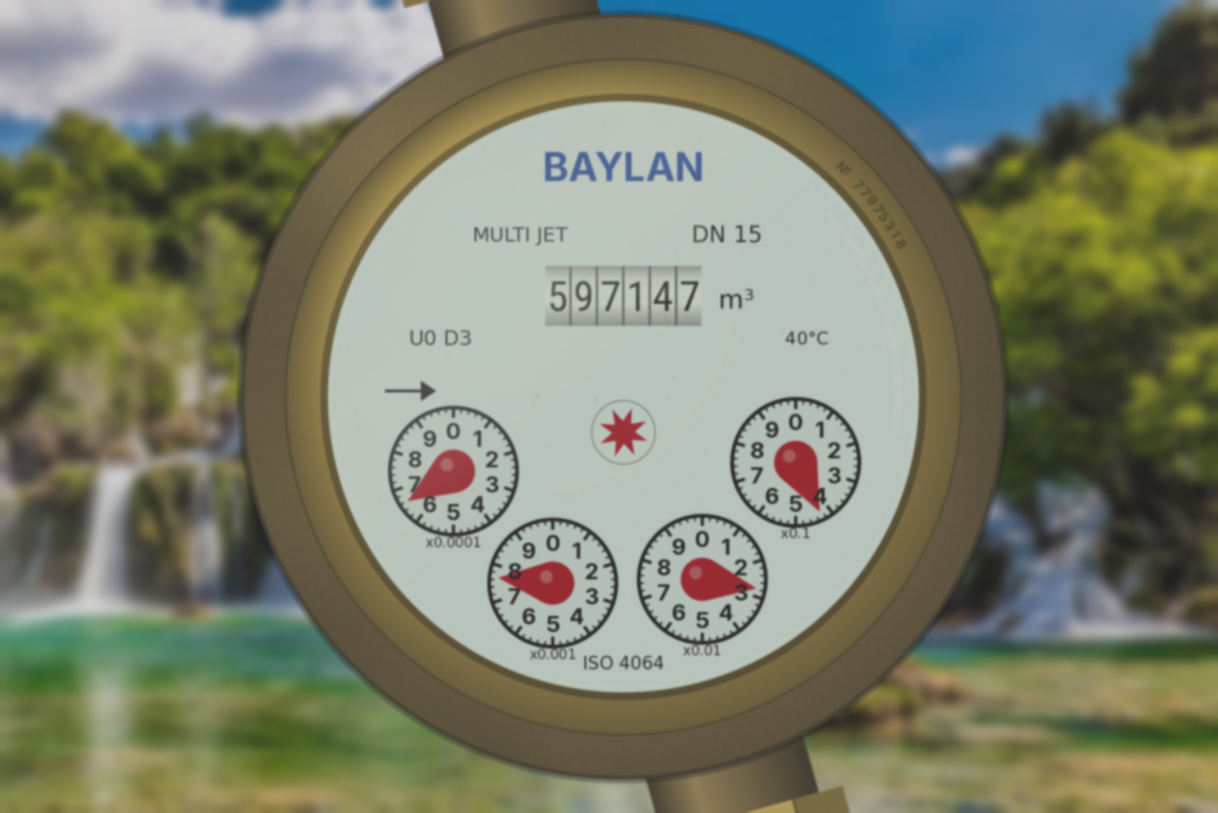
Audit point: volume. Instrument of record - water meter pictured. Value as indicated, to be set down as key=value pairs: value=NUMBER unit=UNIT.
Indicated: value=597147.4276 unit=m³
